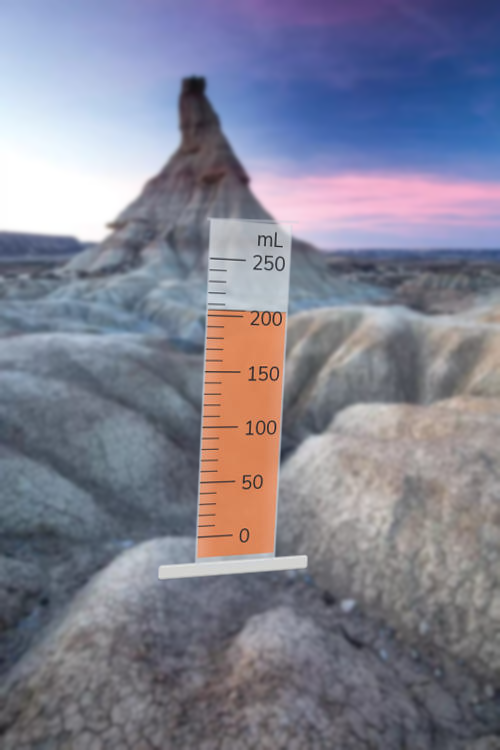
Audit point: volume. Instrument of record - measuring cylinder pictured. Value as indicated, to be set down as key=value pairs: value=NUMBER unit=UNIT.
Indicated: value=205 unit=mL
